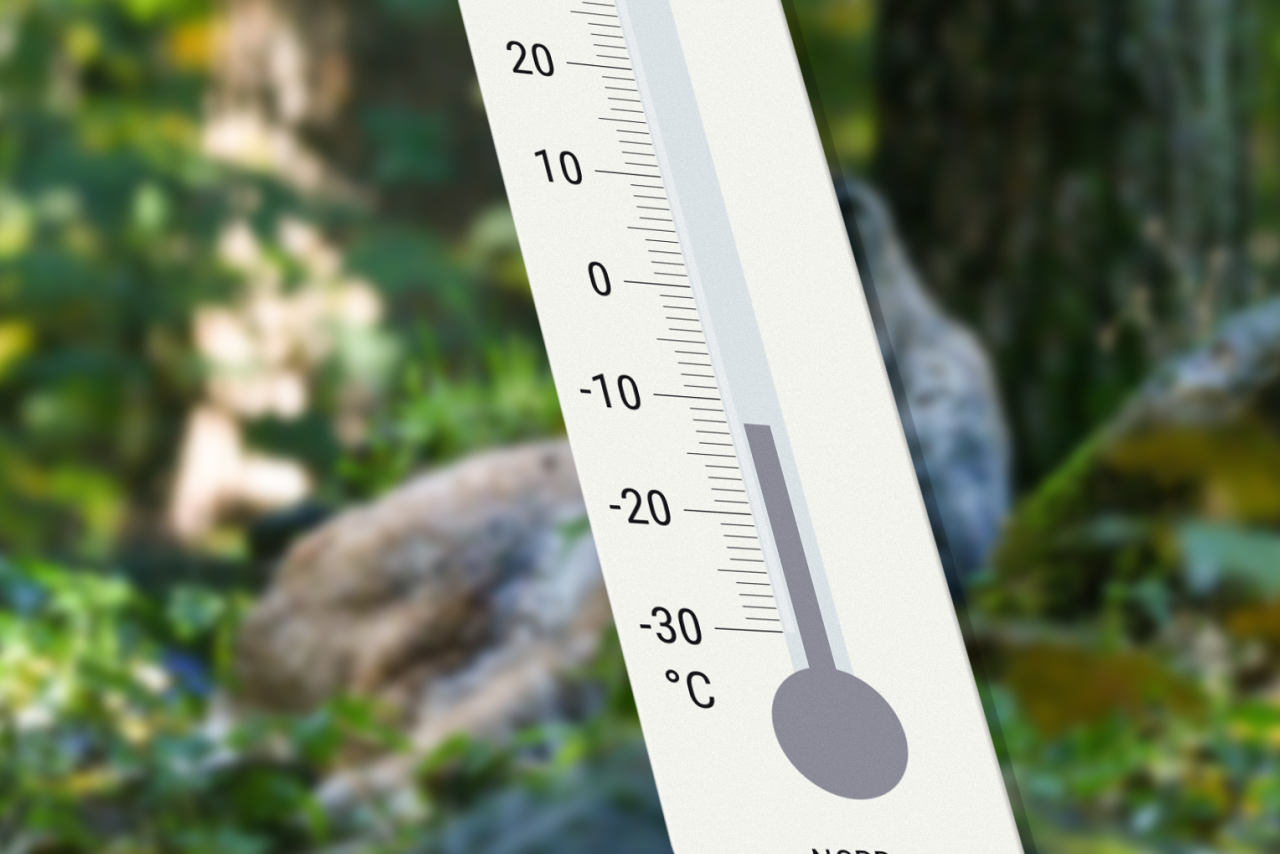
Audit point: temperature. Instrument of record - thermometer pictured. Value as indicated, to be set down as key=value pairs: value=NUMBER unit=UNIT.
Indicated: value=-12 unit=°C
